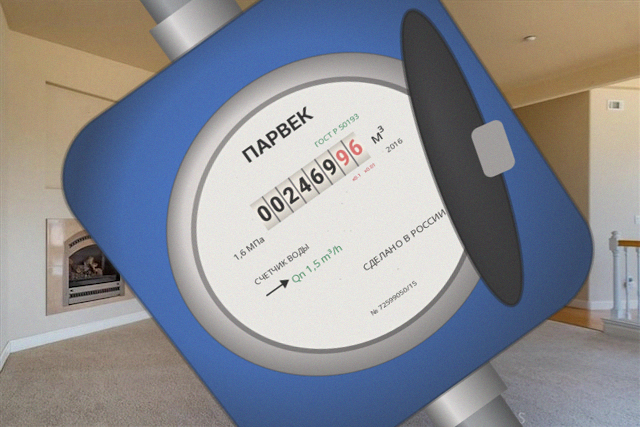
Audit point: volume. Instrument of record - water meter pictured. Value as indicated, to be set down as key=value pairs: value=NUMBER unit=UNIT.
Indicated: value=2469.96 unit=m³
